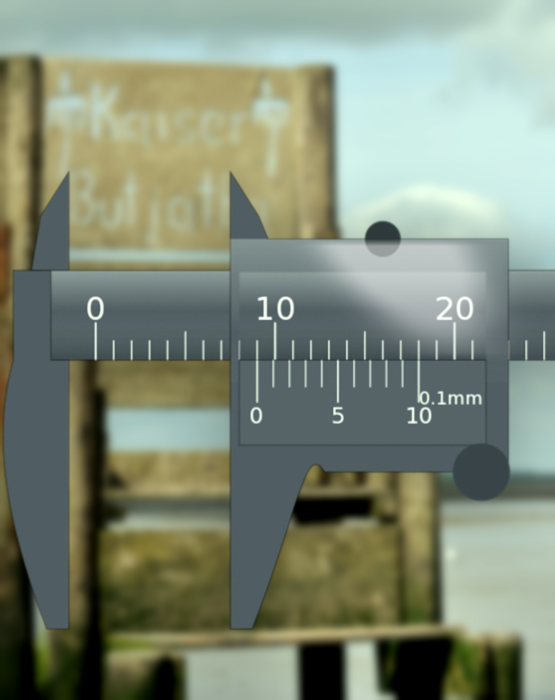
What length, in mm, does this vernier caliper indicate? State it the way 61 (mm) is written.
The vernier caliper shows 9.0 (mm)
